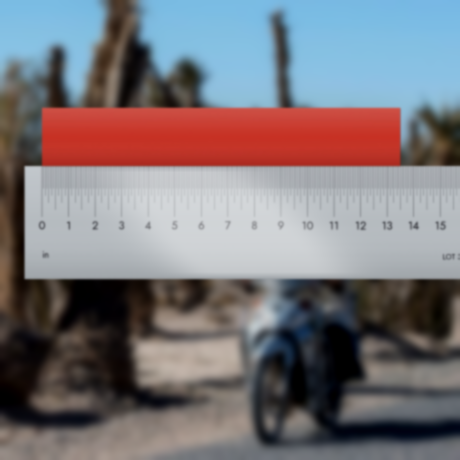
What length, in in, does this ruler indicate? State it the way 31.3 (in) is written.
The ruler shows 13.5 (in)
